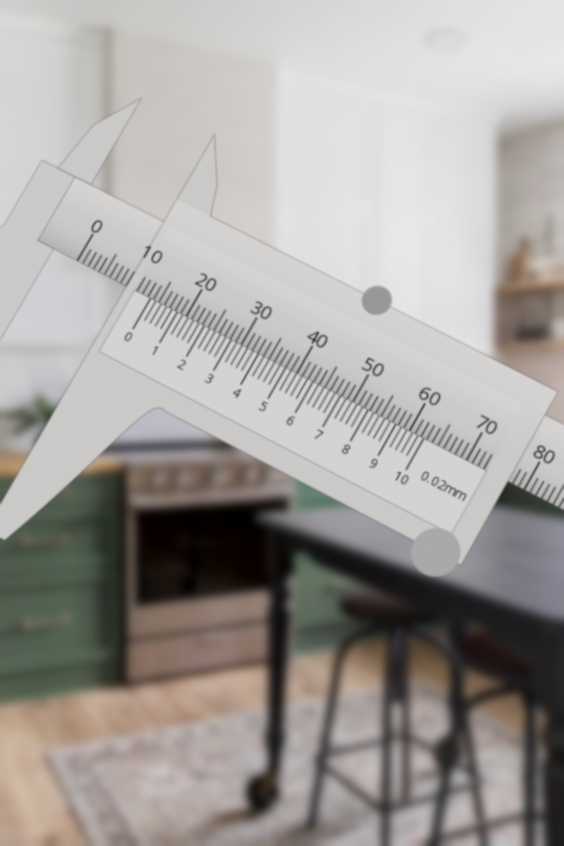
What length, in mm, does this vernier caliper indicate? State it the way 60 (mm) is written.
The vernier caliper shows 13.5 (mm)
